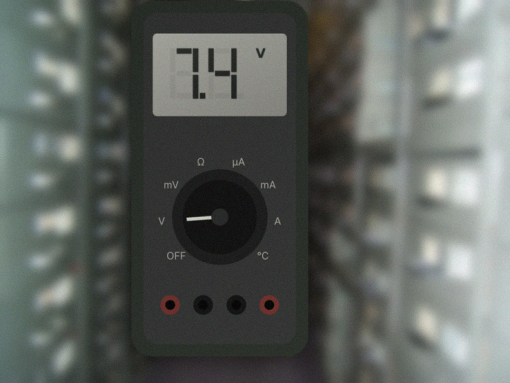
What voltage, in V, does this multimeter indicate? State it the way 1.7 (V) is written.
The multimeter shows 7.4 (V)
